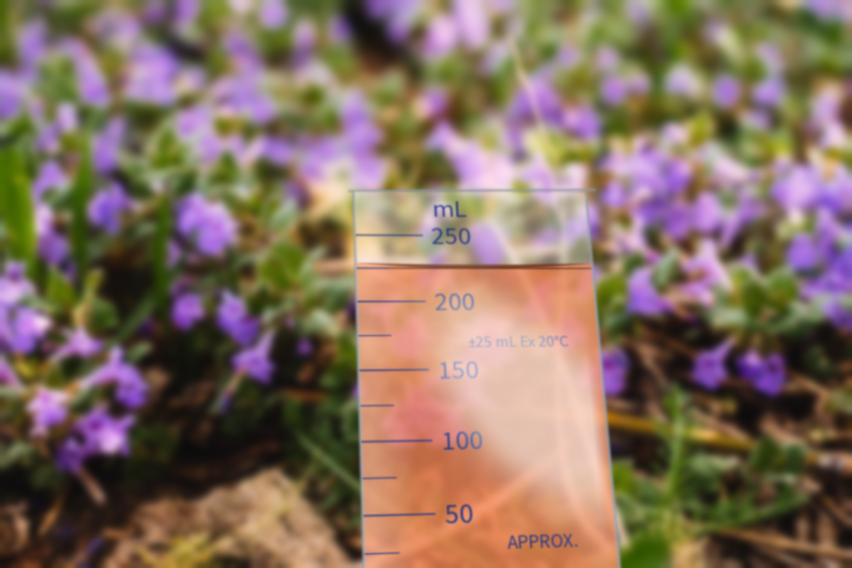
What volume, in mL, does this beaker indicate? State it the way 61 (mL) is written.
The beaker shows 225 (mL)
